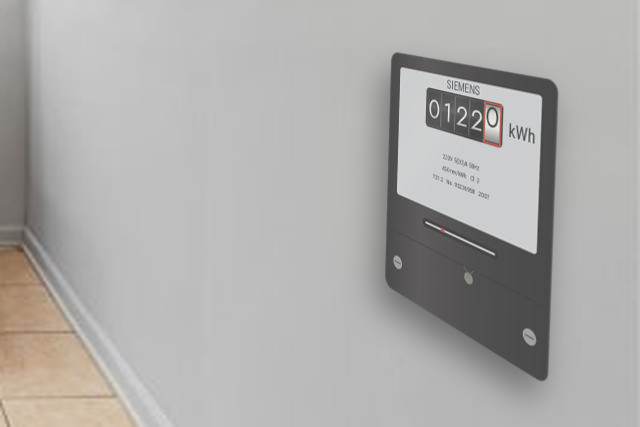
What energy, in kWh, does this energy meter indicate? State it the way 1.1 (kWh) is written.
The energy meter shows 122.0 (kWh)
